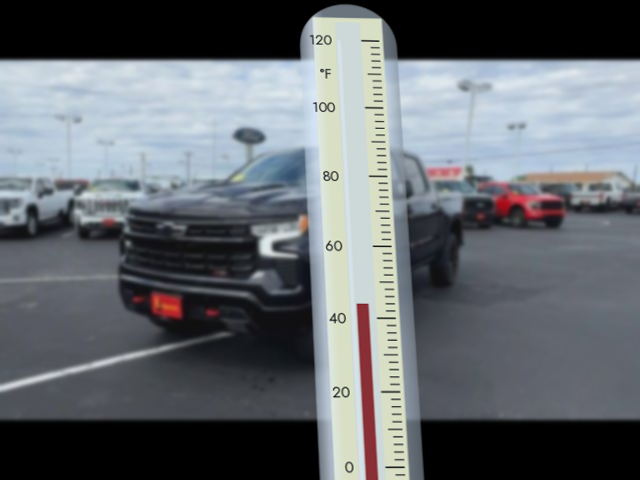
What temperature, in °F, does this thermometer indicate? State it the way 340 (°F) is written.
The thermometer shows 44 (°F)
